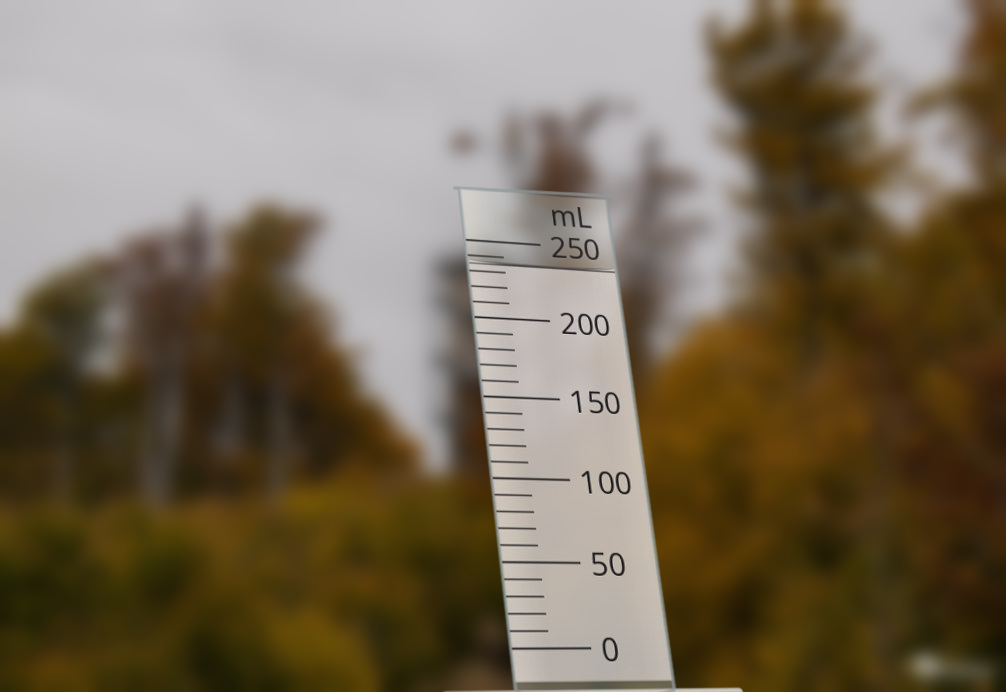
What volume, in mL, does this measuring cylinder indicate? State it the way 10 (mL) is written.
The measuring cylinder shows 235 (mL)
